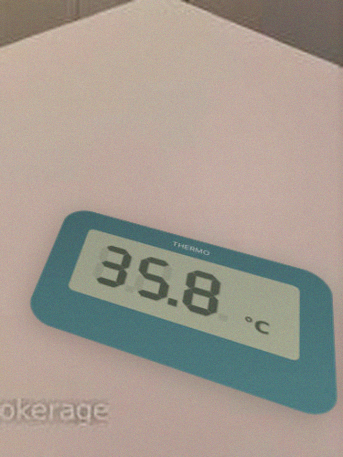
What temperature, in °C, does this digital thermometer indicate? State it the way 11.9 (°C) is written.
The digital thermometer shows 35.8 (°C)
